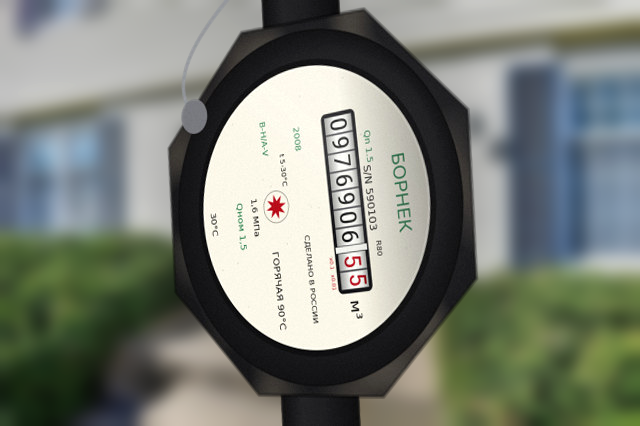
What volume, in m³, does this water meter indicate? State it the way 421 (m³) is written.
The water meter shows 976906.55 (m³)
